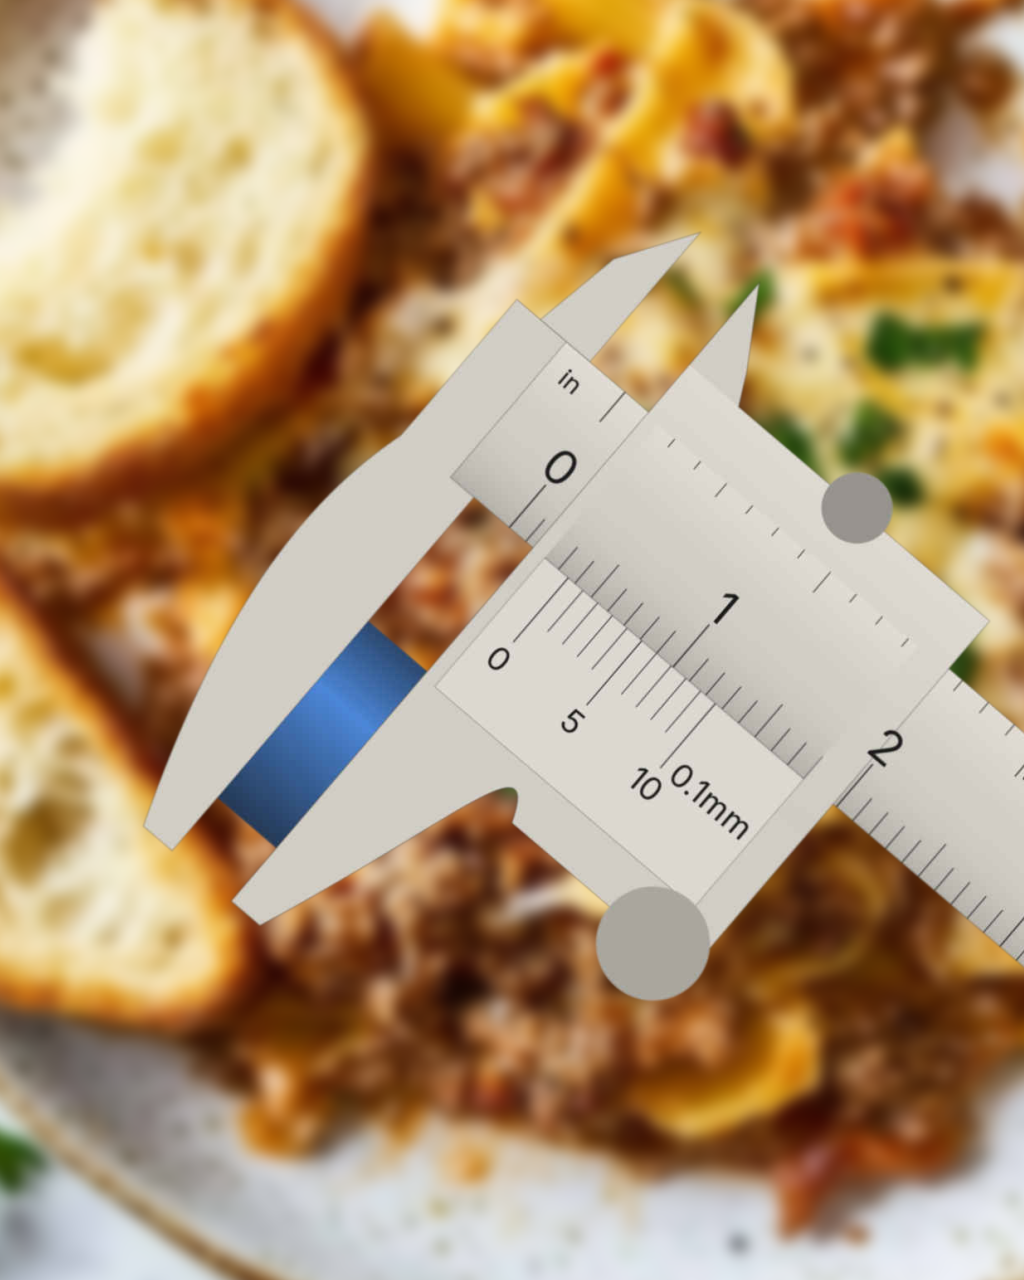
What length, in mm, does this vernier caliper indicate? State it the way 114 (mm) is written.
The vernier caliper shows 3.6 (mm)
